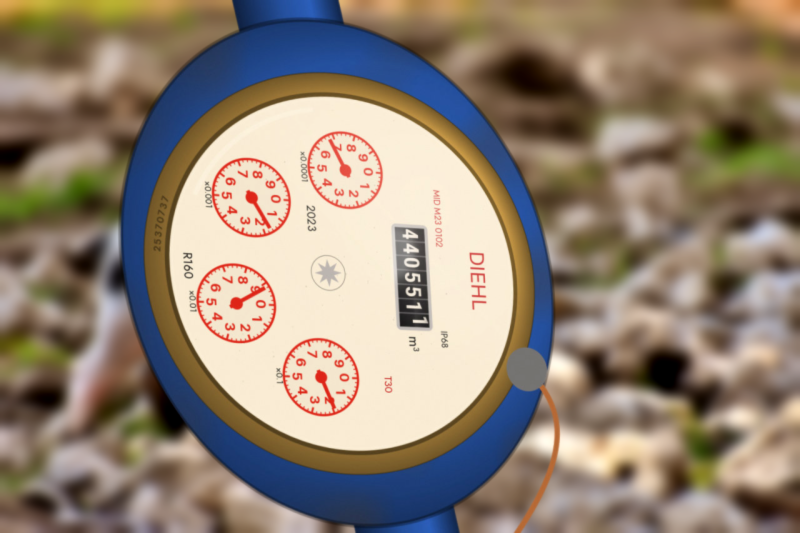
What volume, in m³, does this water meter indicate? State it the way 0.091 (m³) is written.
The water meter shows 4405511.1916 (m³)
